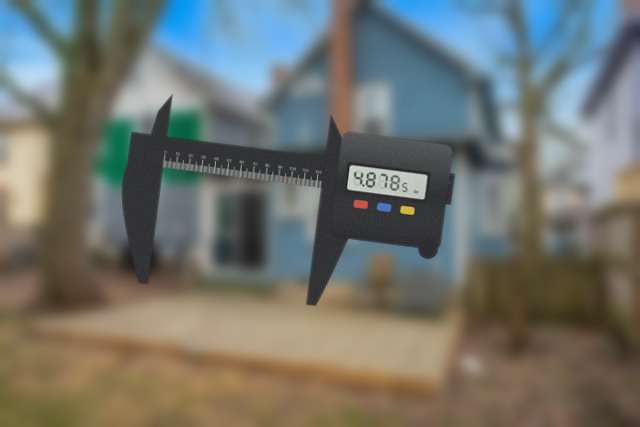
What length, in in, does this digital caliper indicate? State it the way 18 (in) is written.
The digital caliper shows 4.8785 (in)
